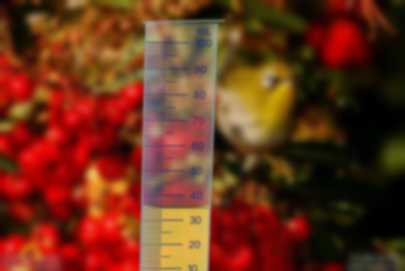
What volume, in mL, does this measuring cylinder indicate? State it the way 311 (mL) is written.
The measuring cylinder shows 35 (mL)
